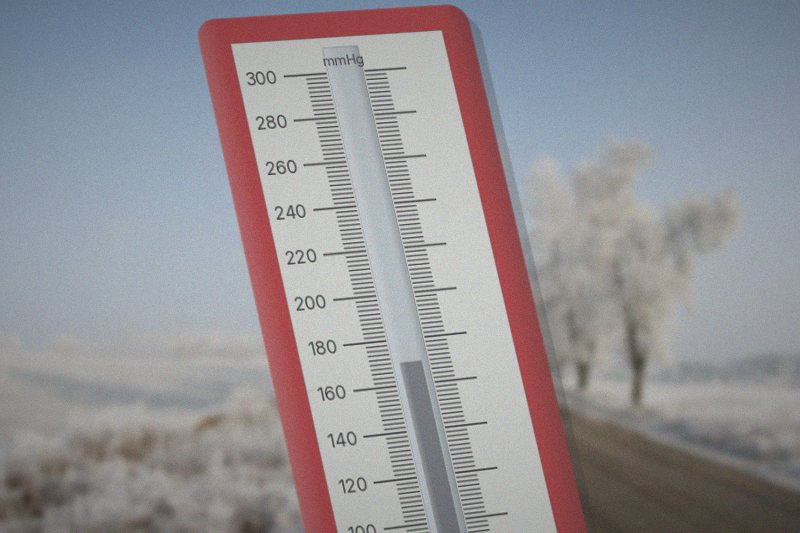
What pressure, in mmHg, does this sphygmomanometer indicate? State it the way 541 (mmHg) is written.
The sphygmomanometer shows 170 (mmHg)
